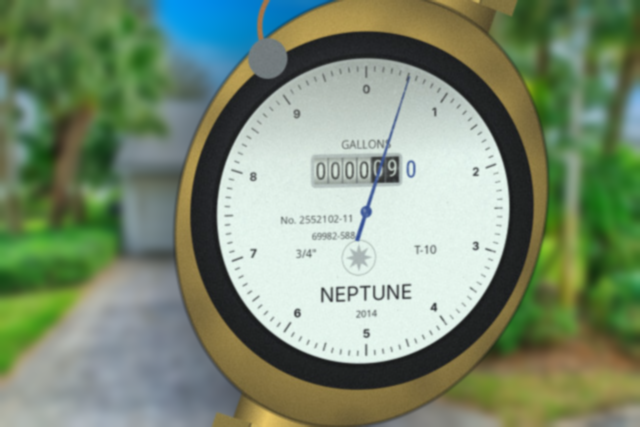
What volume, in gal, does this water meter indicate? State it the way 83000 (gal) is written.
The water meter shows 90.5 (gal)
